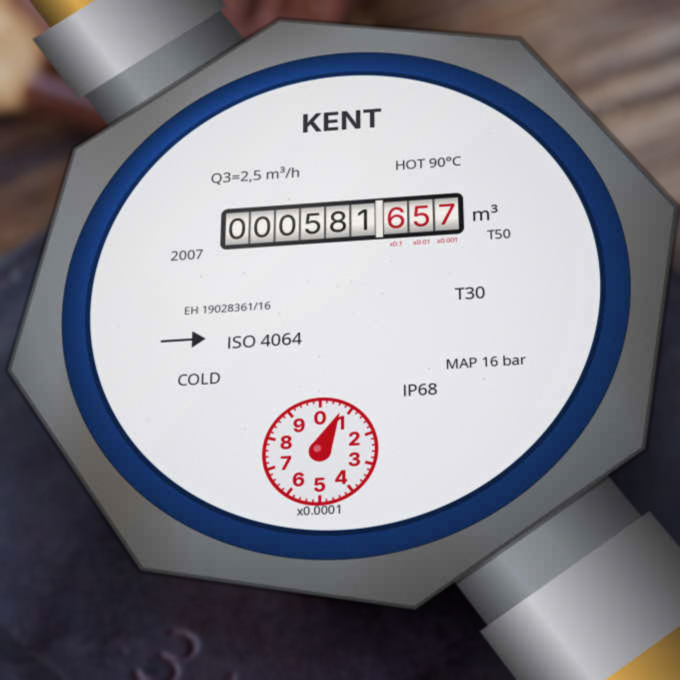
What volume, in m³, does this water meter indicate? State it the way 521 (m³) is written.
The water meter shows 581.6570 (m³)
